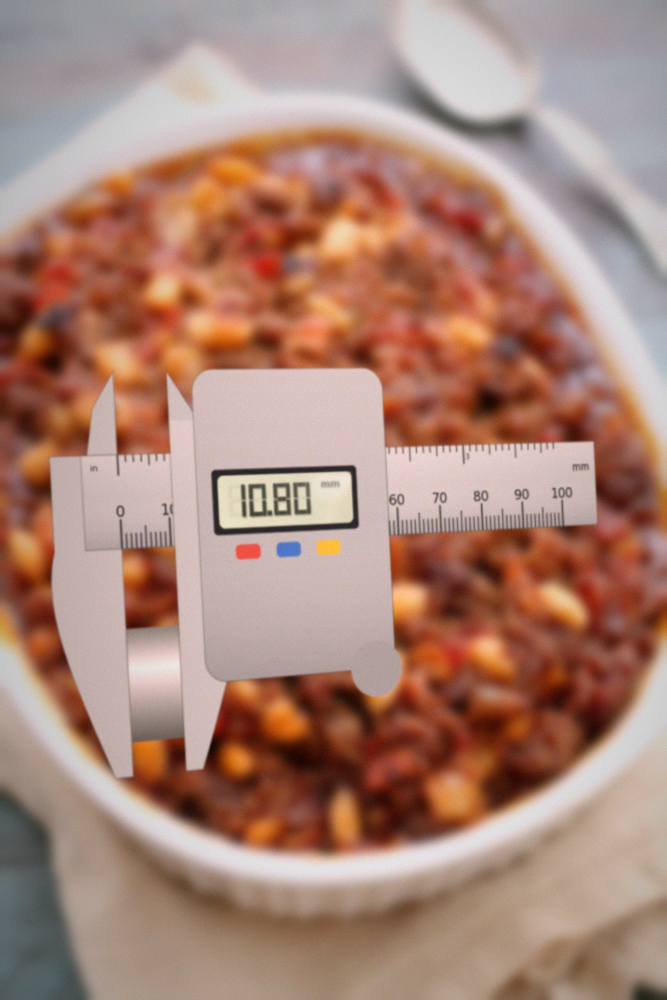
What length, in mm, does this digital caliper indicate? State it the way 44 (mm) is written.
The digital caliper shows 10.80 (mm)
